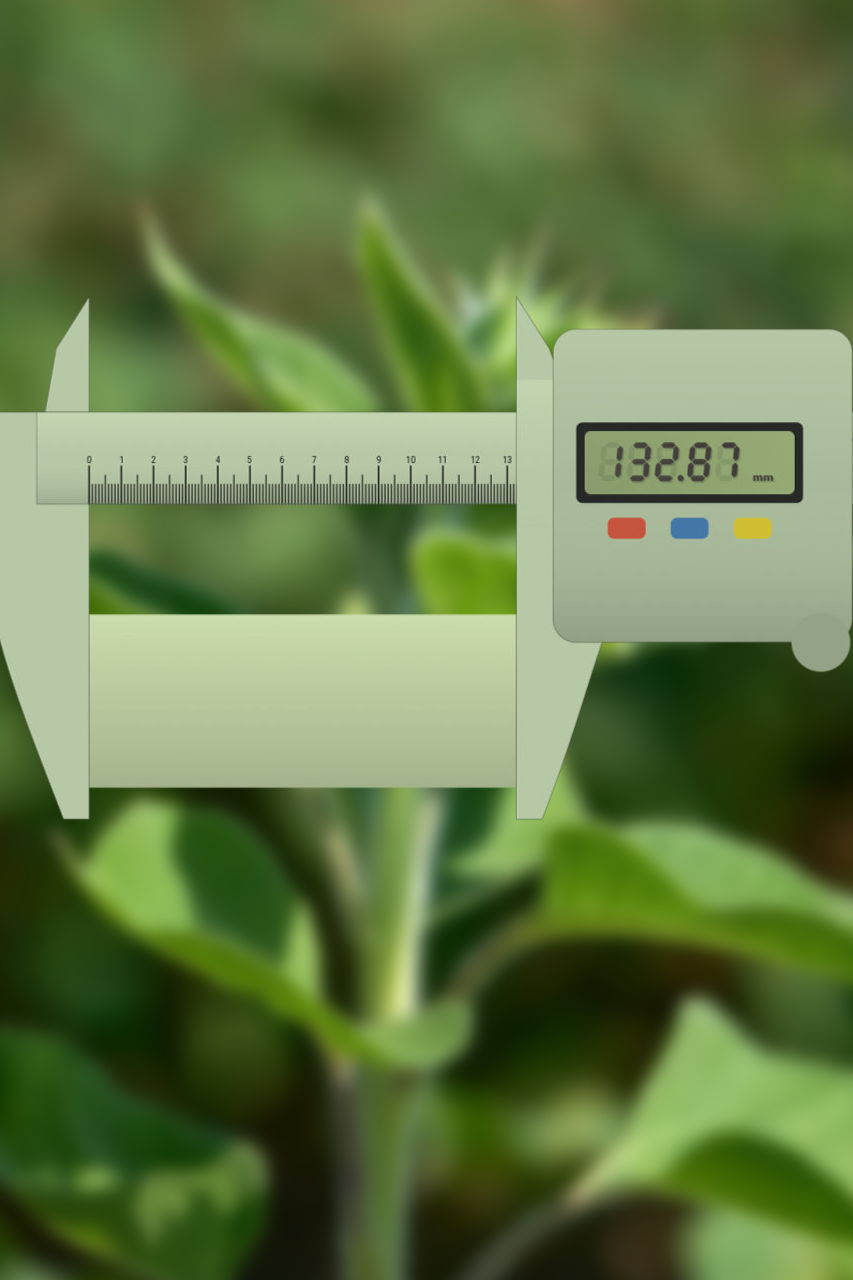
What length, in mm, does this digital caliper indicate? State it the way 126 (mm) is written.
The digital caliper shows 132.87 (mm)
